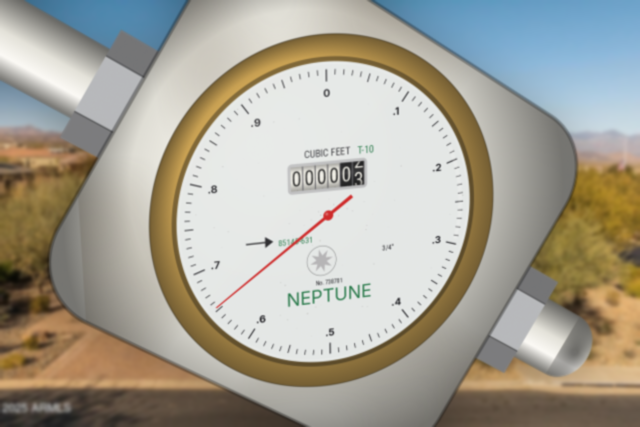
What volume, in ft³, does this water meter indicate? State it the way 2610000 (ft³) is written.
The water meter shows 2.65 (ft³)
